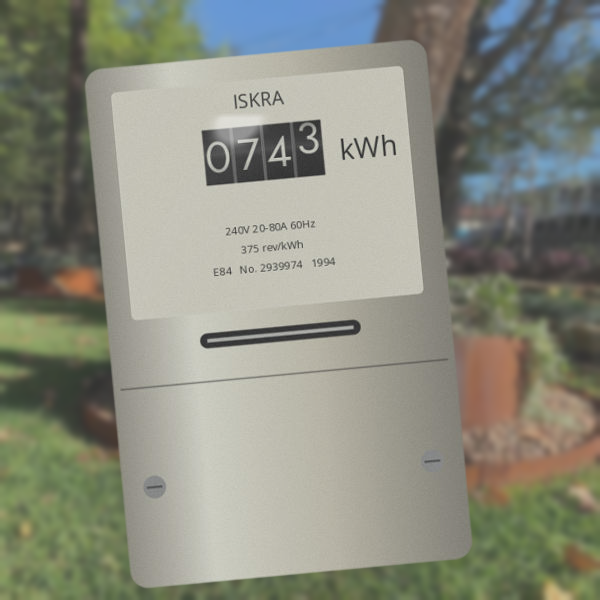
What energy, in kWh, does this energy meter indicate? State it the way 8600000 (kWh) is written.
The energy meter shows 743 (kWh)
